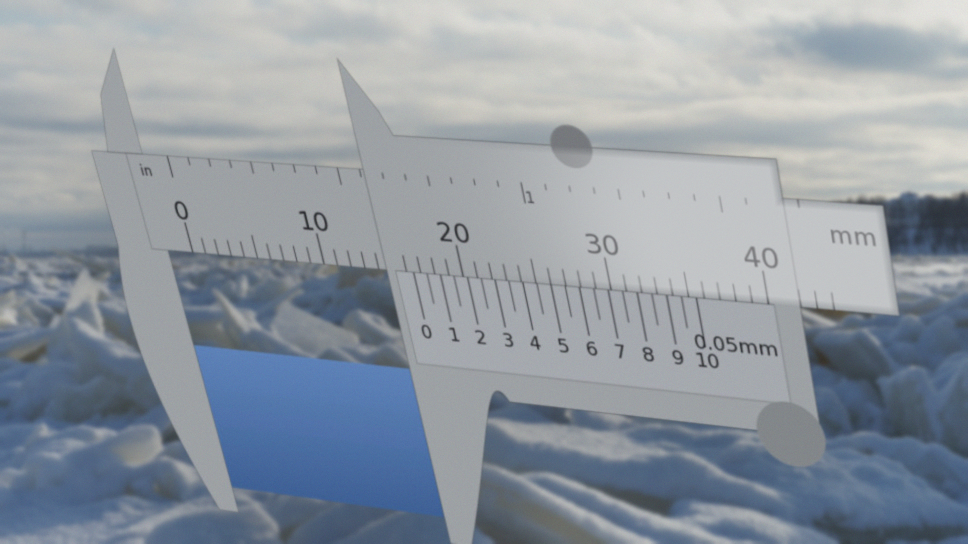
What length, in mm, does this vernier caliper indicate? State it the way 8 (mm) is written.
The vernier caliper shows 16.5 (mm)
